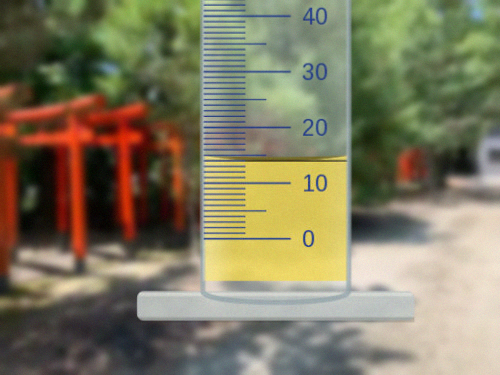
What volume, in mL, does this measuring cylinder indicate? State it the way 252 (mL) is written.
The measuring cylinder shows 14 (mL)
